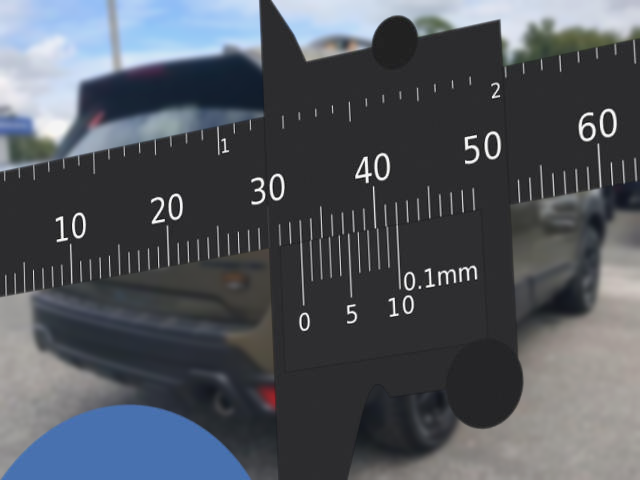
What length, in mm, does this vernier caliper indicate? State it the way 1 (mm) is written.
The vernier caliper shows 33.0 (mm)
